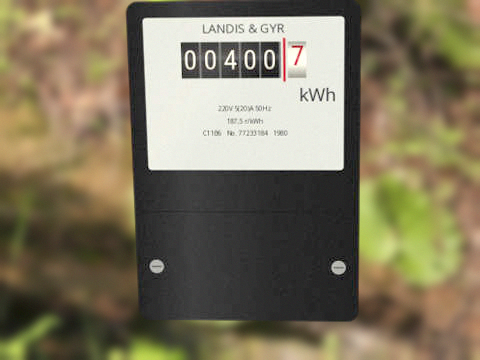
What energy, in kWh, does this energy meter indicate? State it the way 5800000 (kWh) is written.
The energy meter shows 400.7 (kWh)
